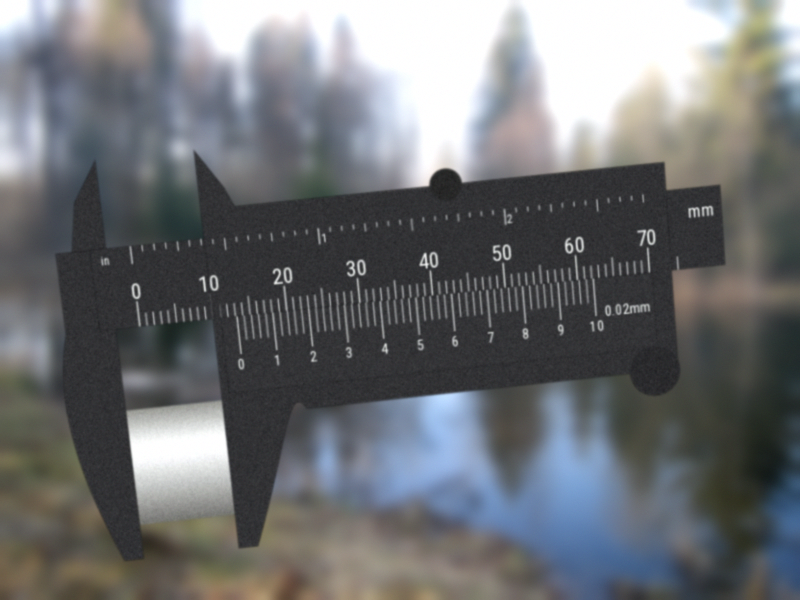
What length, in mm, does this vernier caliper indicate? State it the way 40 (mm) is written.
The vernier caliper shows 13.2 (mm)
